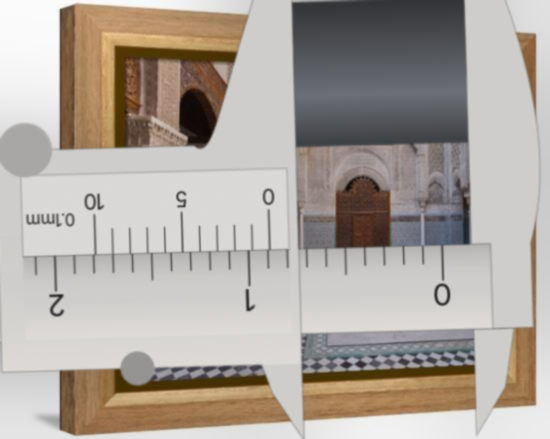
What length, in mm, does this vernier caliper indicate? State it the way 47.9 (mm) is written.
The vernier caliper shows 8.9 (mm)
